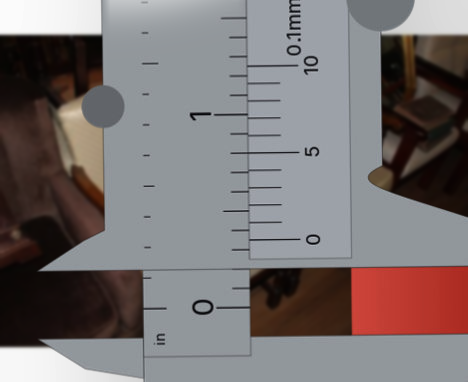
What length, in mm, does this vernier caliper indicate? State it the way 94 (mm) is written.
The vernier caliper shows 3.5 (mm)
